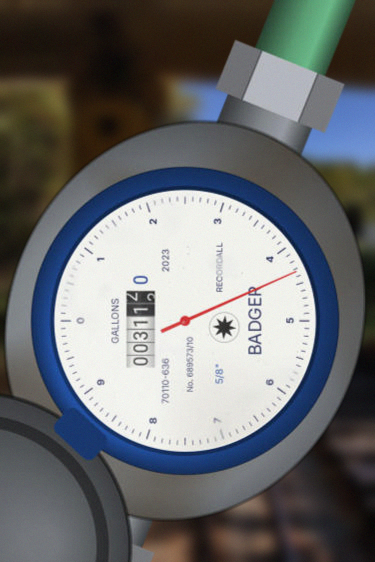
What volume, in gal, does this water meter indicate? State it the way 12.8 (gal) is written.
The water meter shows 31124.3 (gal)
